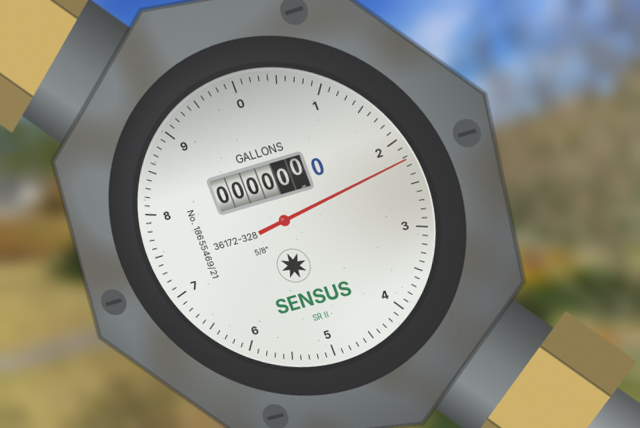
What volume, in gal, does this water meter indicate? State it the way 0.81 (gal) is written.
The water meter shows 2.2 (gal)
